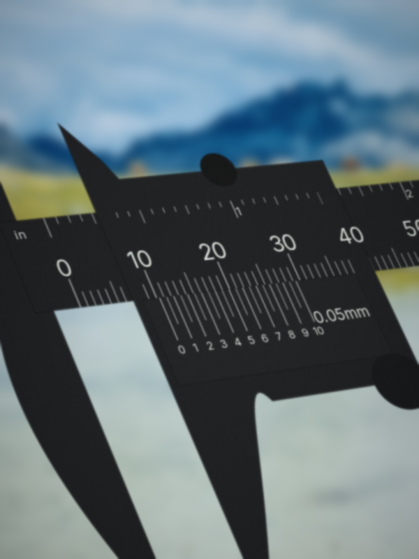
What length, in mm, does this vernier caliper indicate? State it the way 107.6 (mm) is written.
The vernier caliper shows 10.4 (mm)
